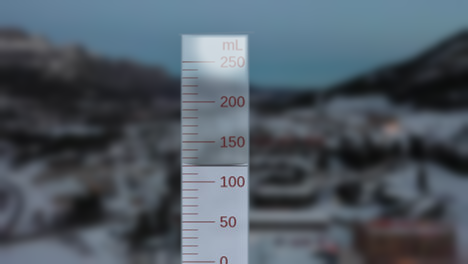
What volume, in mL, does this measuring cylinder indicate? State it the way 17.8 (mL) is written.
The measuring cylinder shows 120 (mL)
